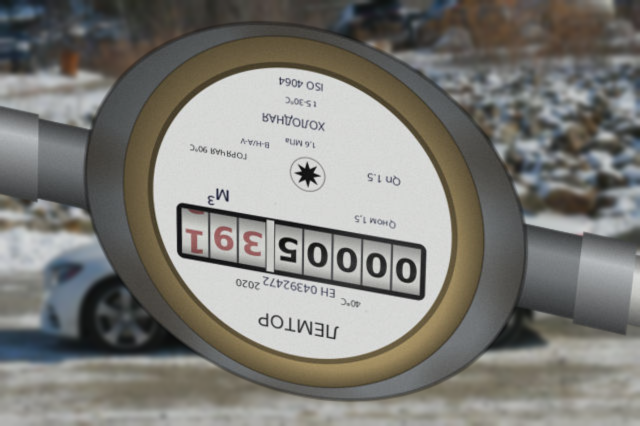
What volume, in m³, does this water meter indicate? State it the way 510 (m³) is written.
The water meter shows 5.391 (m³)
